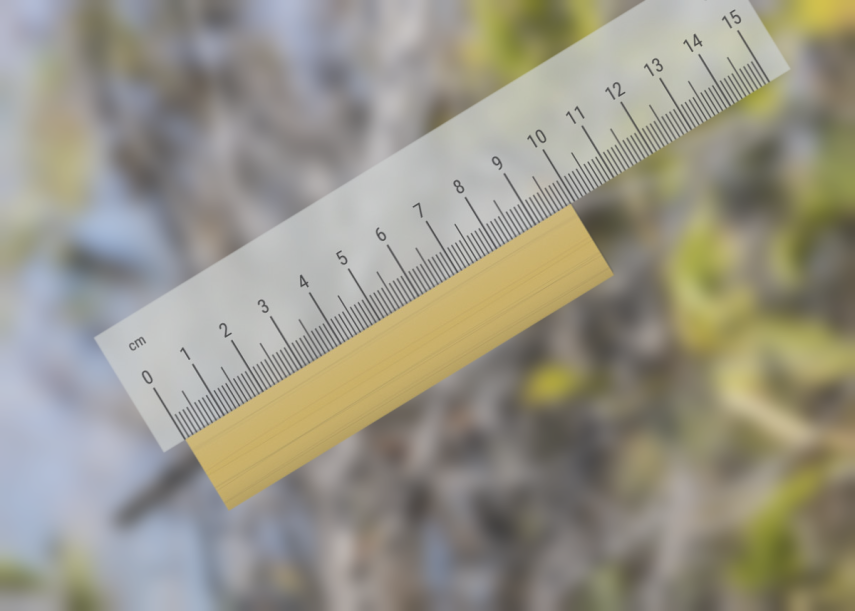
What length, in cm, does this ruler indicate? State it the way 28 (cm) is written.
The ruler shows 9.9 (cm)
